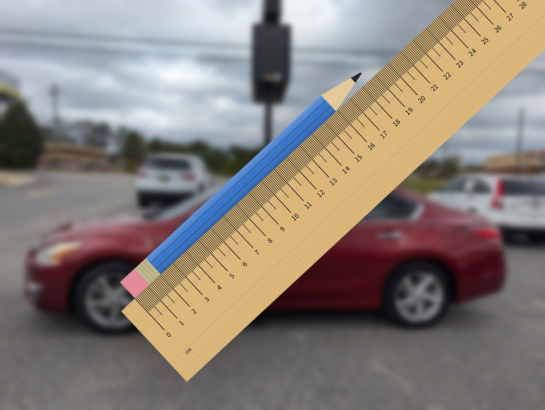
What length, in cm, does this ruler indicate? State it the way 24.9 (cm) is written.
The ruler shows 18.5 (cm)
